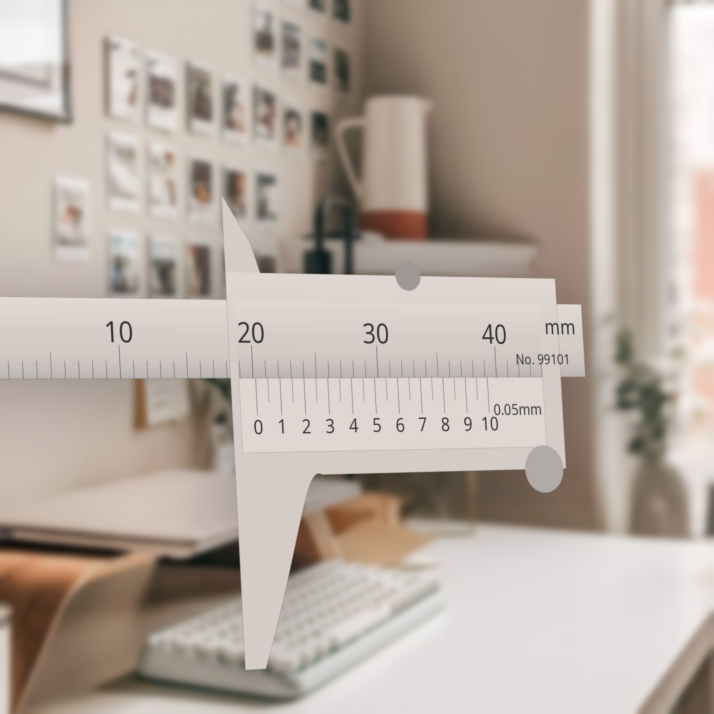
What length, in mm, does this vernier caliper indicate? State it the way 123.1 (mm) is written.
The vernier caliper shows 20.2 (mm)
